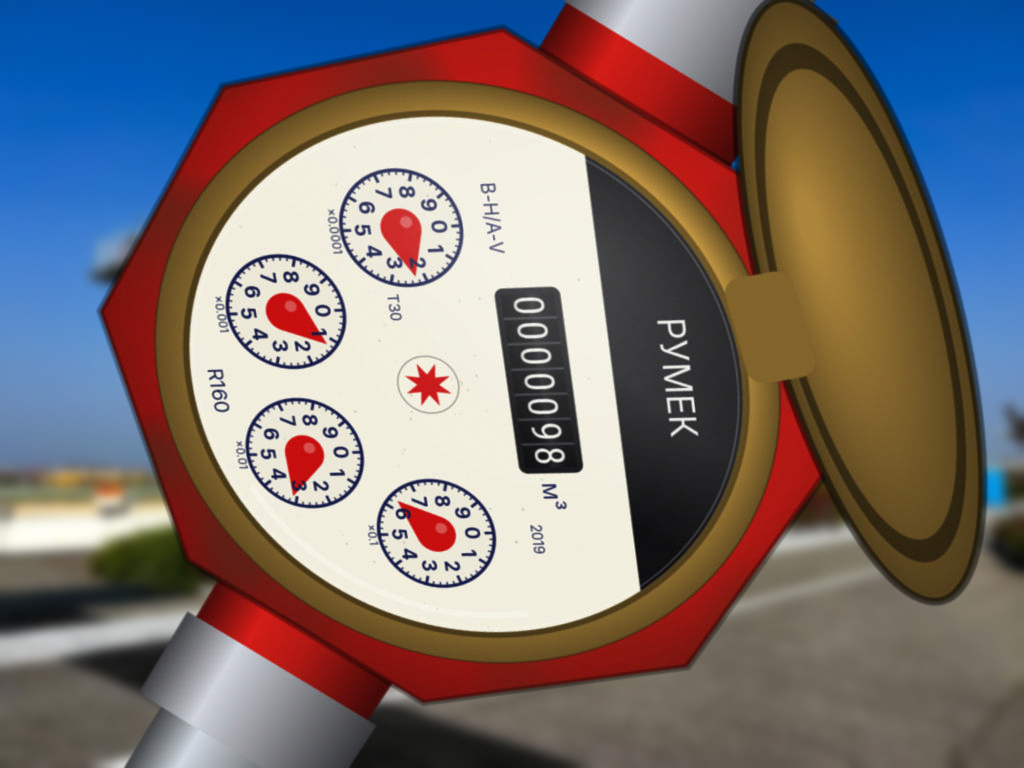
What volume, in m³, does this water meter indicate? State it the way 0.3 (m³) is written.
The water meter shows 98.6312 (m³)
